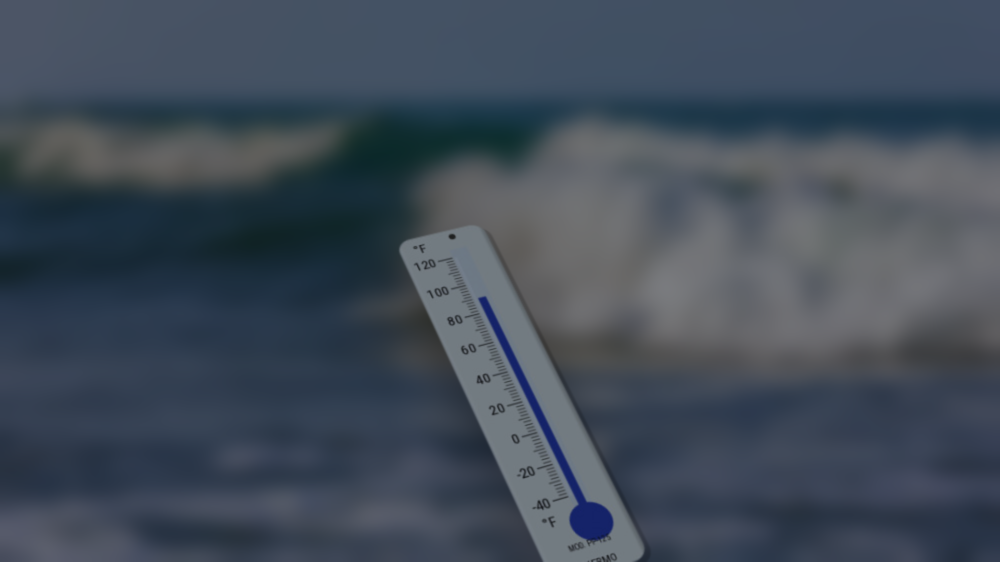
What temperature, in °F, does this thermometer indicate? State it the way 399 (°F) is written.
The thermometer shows 90 (°F)
